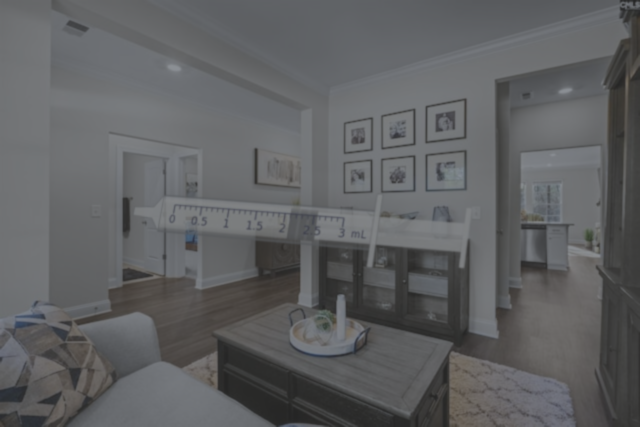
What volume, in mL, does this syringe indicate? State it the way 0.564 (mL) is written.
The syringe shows 2.1 (mL)
